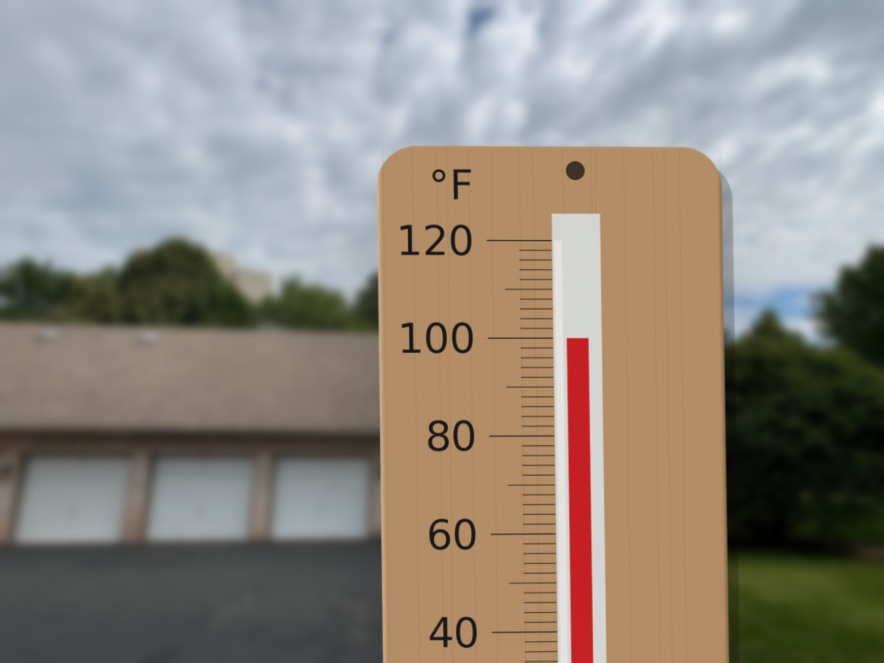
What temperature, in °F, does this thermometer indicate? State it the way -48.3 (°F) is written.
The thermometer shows 100 (°F)
